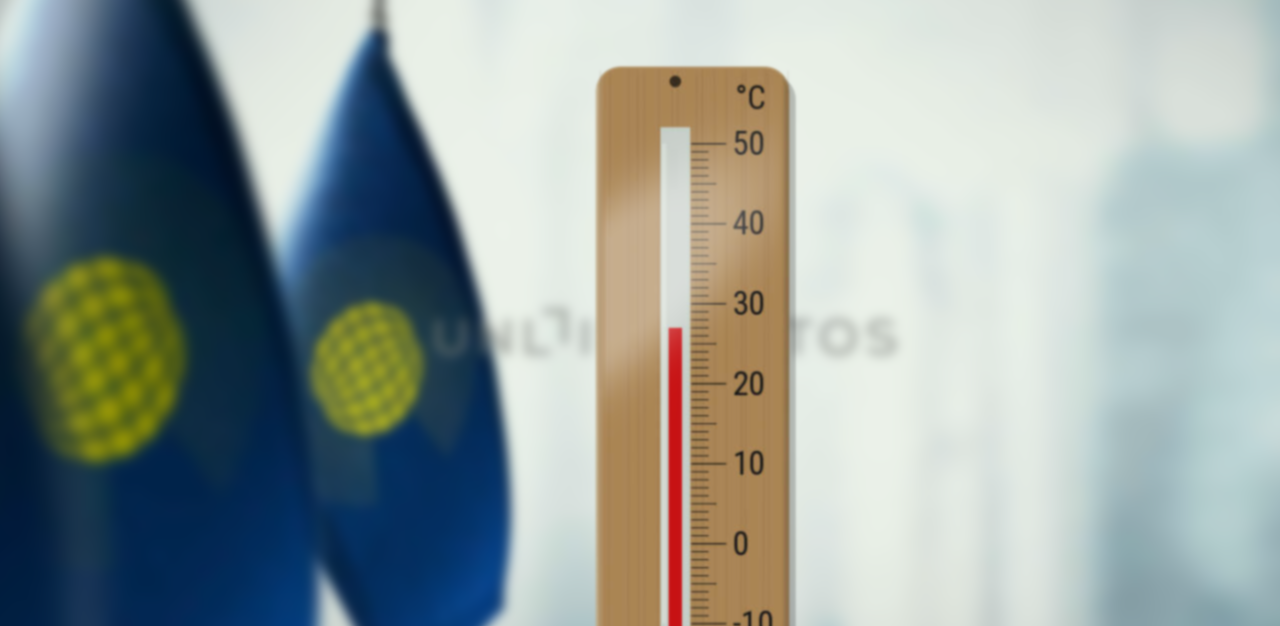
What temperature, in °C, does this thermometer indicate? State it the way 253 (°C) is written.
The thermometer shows 27 (°C)
